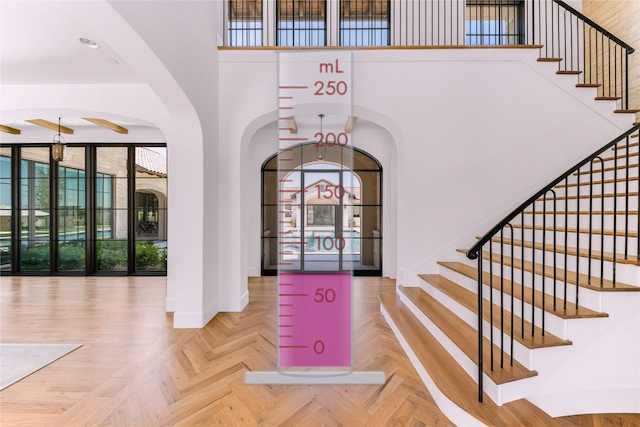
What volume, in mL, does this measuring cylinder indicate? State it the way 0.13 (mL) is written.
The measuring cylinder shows 70 (mL)
